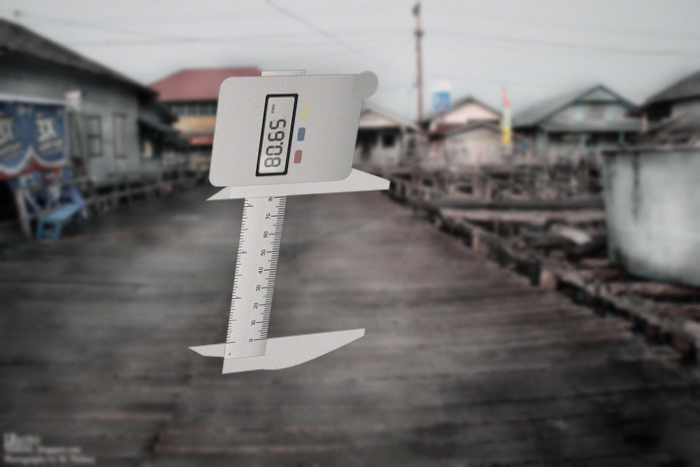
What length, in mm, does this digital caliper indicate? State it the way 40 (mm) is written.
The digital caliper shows 80.65 (mm)
